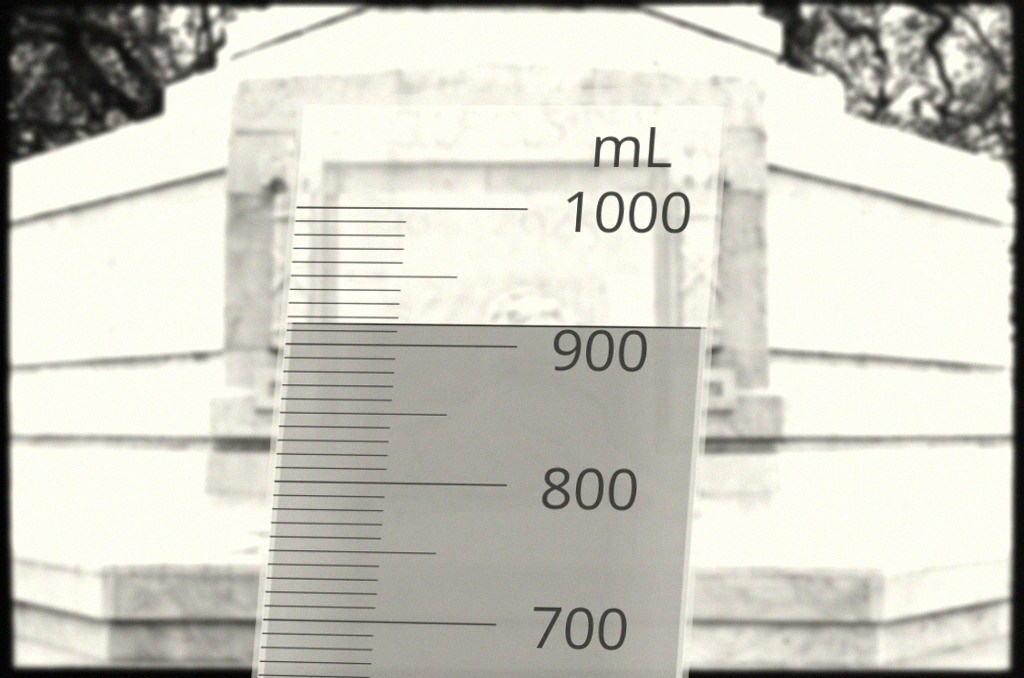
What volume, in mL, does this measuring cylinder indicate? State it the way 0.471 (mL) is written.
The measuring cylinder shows 915 (mL)
